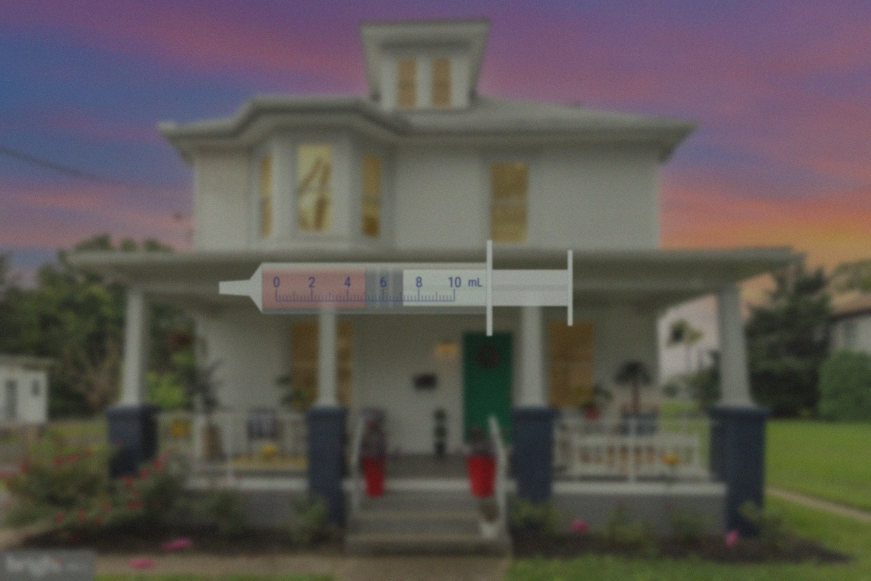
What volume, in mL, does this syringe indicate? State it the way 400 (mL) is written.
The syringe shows 5 (mL)
